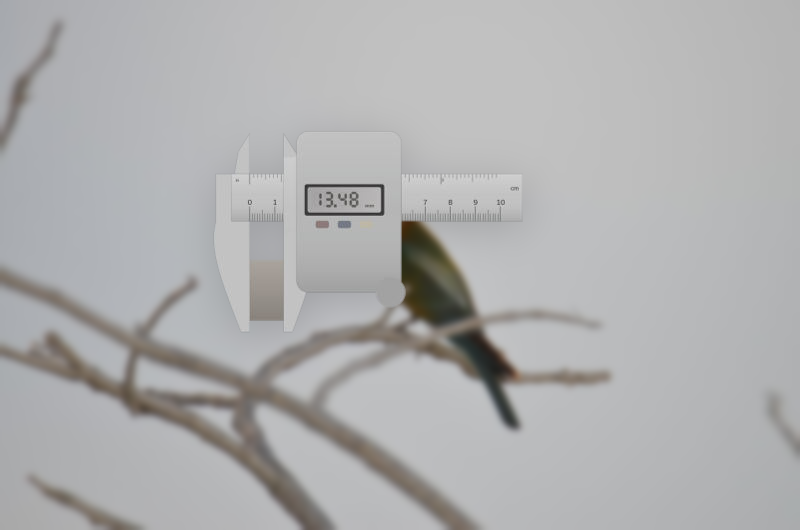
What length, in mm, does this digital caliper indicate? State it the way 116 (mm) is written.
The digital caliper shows 13.48 (mm)
